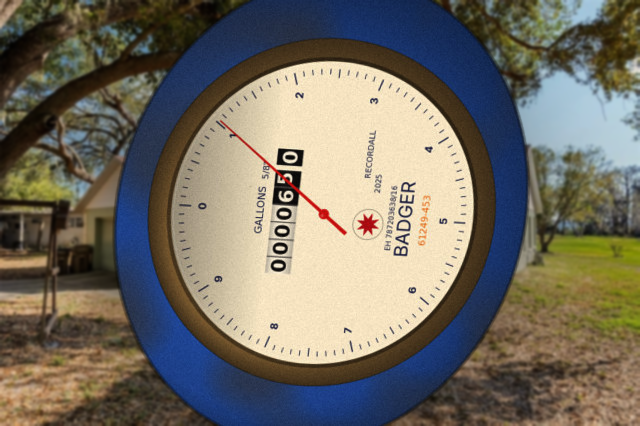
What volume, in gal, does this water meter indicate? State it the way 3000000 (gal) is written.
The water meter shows 651.0 (gal)
